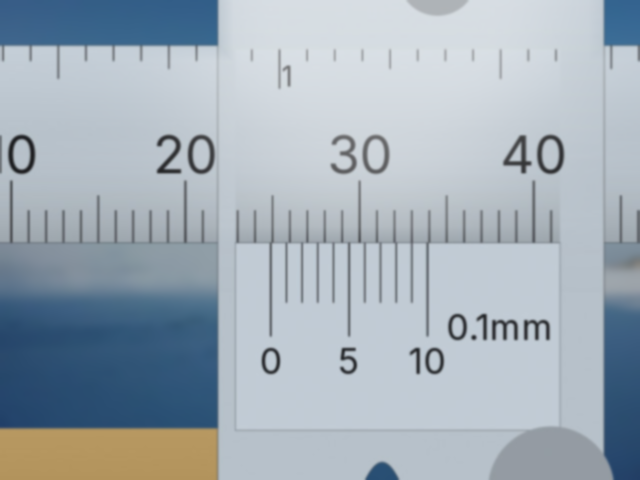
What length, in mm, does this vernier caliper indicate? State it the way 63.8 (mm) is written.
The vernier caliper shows 24.9 (mm)
